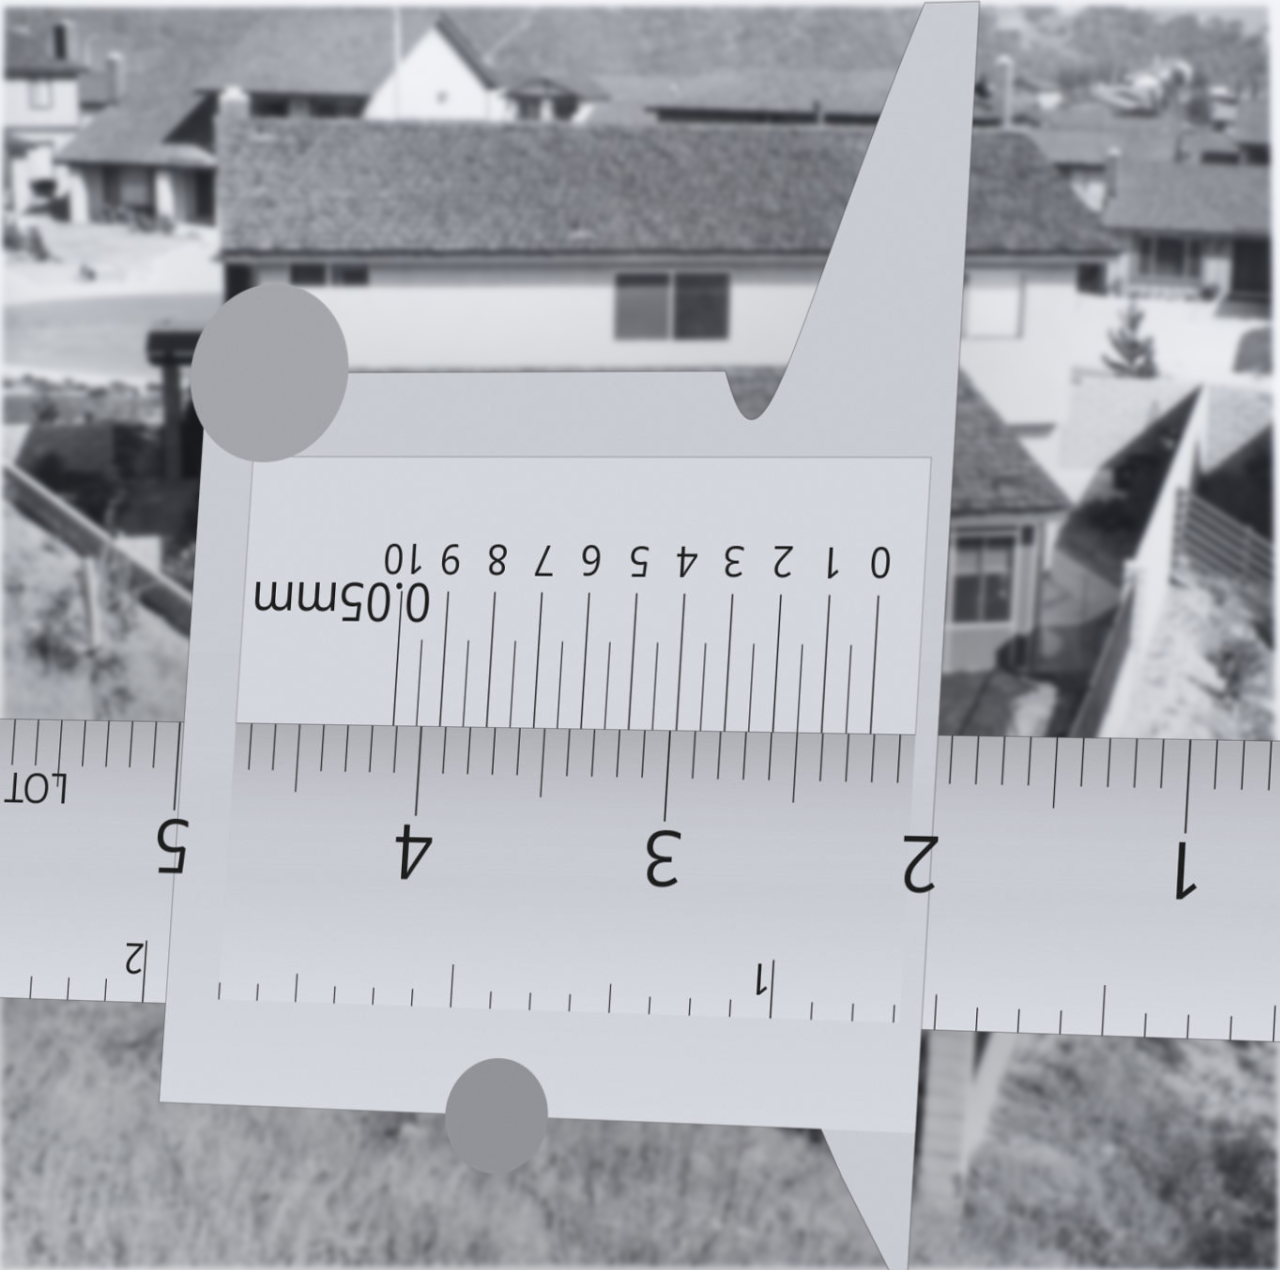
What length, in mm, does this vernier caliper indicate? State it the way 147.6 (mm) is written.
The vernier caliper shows 22.15 (mm)
